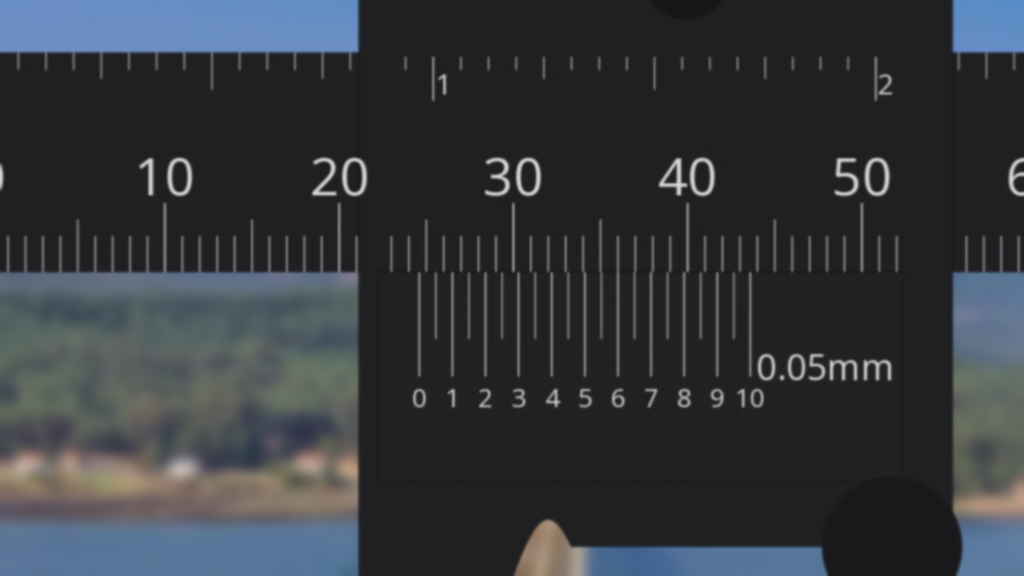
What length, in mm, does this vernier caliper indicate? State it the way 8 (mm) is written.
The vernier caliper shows 24.6 (mm)
